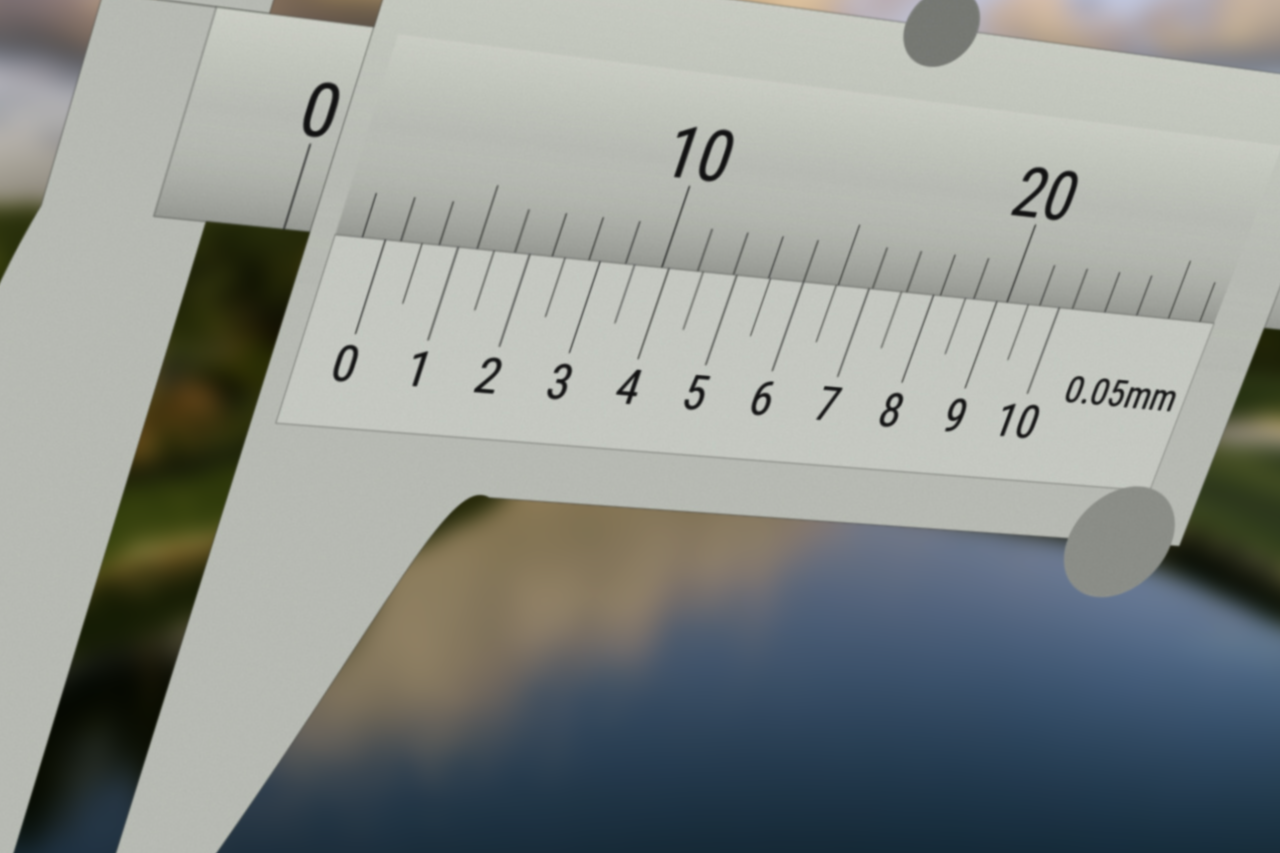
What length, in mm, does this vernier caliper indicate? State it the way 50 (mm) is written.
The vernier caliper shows 2.60 (mm)
